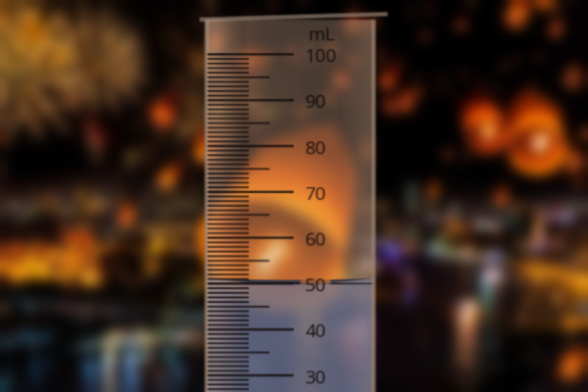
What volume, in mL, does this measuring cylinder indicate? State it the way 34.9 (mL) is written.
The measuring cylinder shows 50 (mL)
